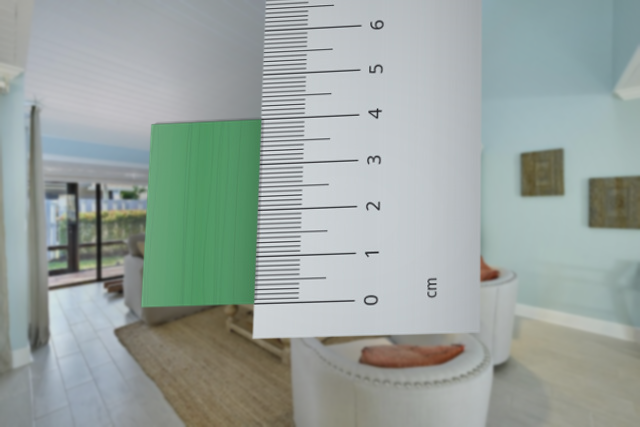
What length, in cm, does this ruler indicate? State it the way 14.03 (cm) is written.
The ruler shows 4 (cm)
